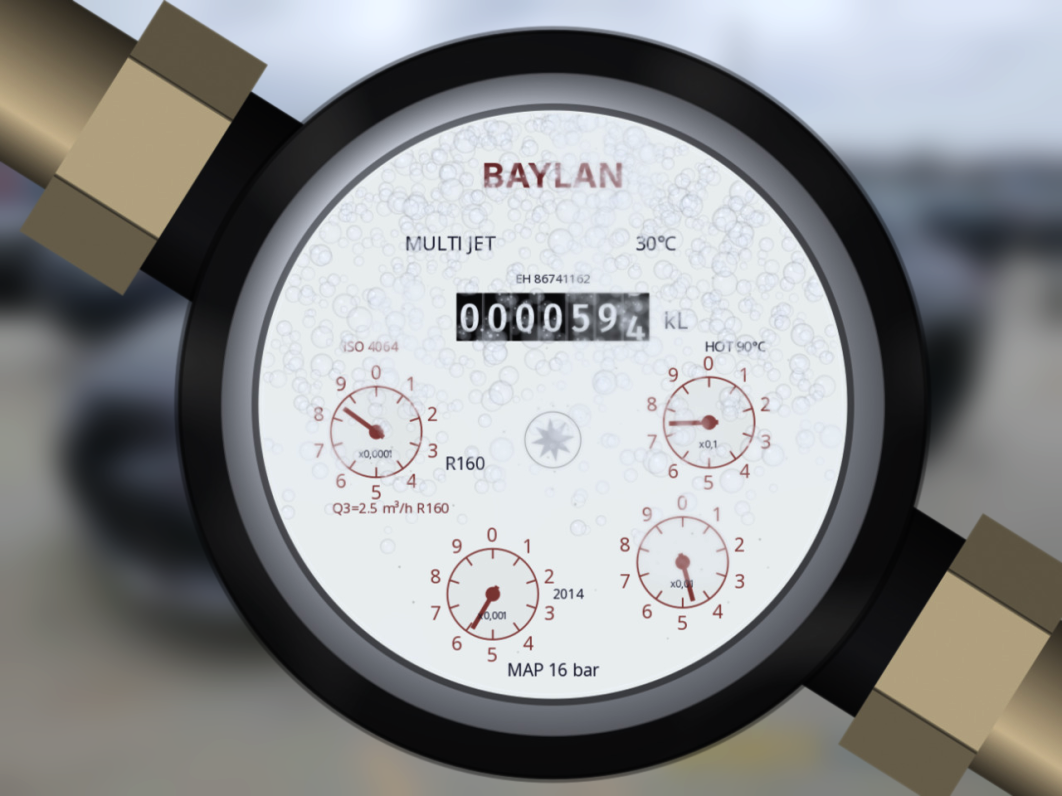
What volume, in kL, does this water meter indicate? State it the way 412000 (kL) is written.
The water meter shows 593.7458 (kL)
